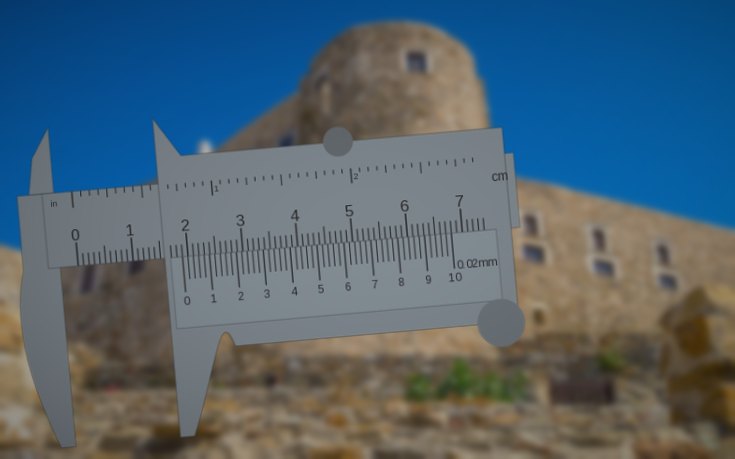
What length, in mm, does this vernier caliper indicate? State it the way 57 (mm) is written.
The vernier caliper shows 19.0 (mm)
